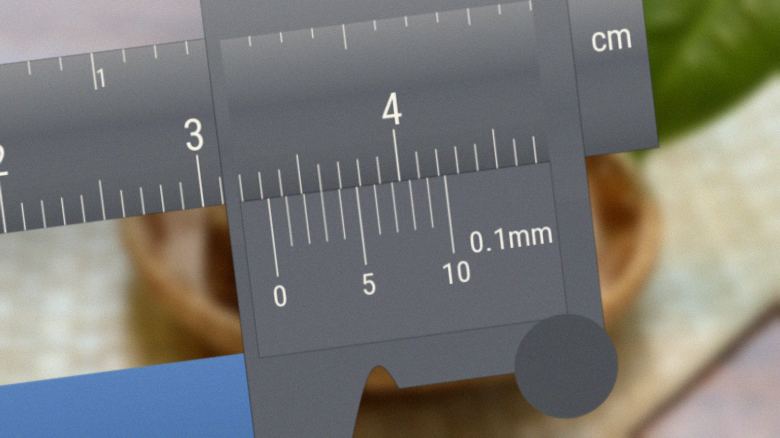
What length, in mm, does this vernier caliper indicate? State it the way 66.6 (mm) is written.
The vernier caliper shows 33.3 (mm)
